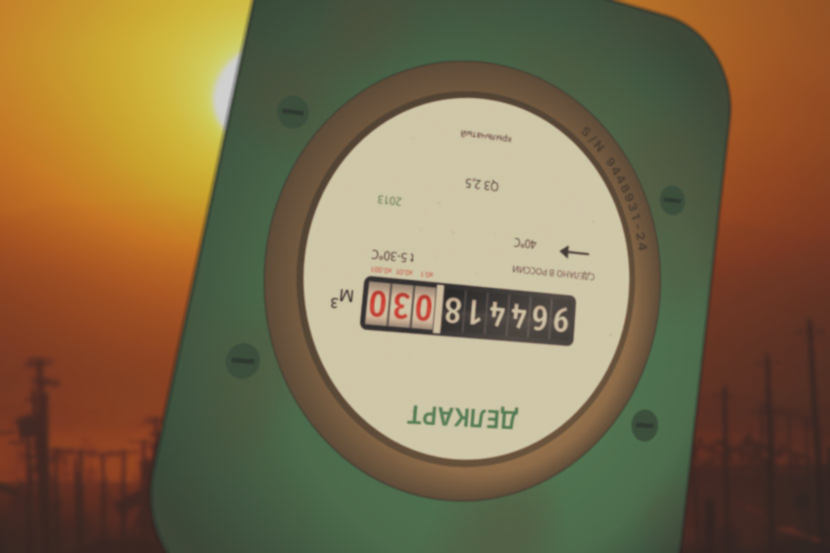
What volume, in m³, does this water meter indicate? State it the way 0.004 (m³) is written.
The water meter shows 964418.030 (m³)
